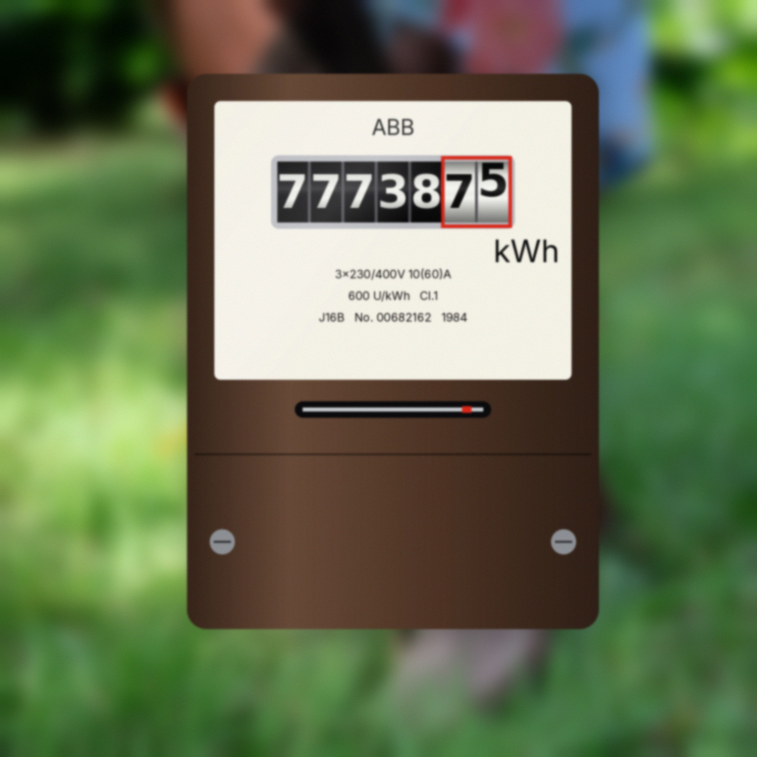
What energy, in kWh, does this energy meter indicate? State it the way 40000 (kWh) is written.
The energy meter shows 77738.75 (kWh)
